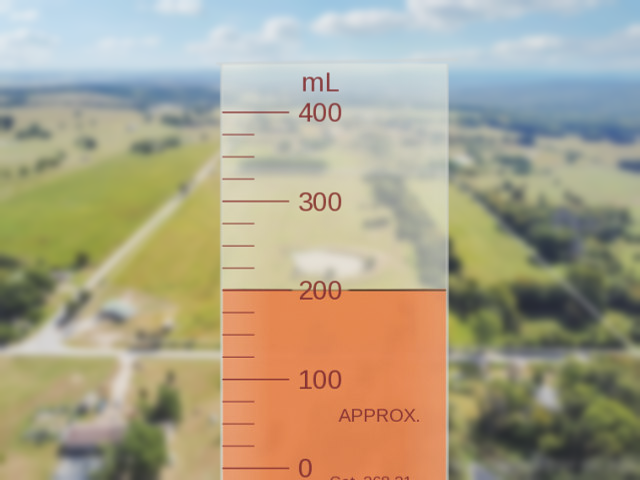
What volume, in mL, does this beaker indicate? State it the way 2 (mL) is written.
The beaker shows 200 (mL)
